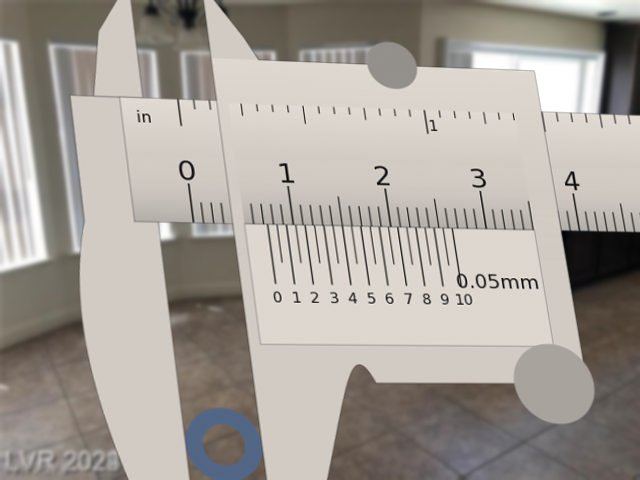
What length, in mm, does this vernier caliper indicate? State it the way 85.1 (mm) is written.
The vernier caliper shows 7.4 (mm)
